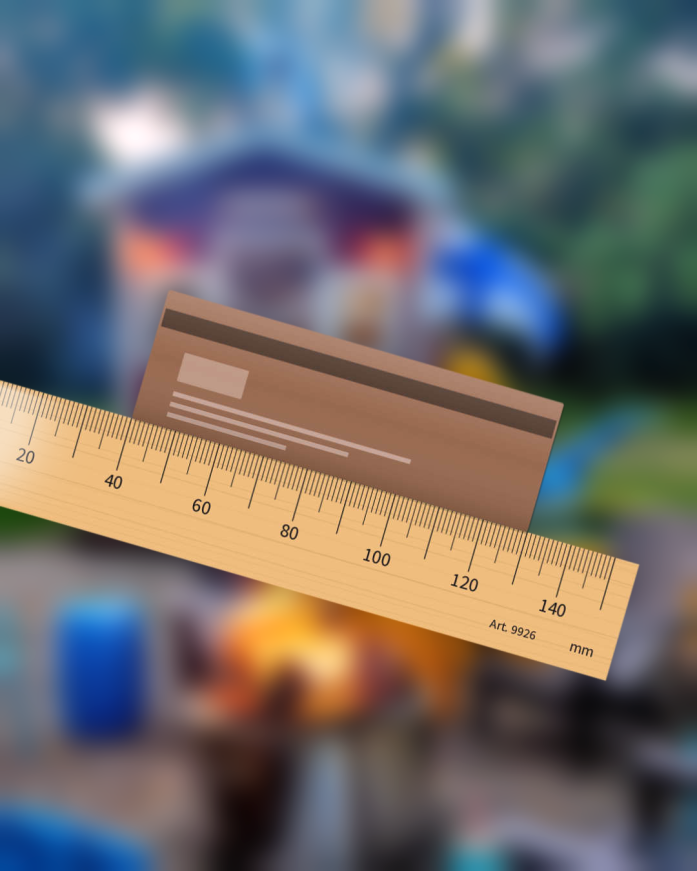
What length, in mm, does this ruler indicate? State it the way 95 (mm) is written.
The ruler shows 90 (mm)
